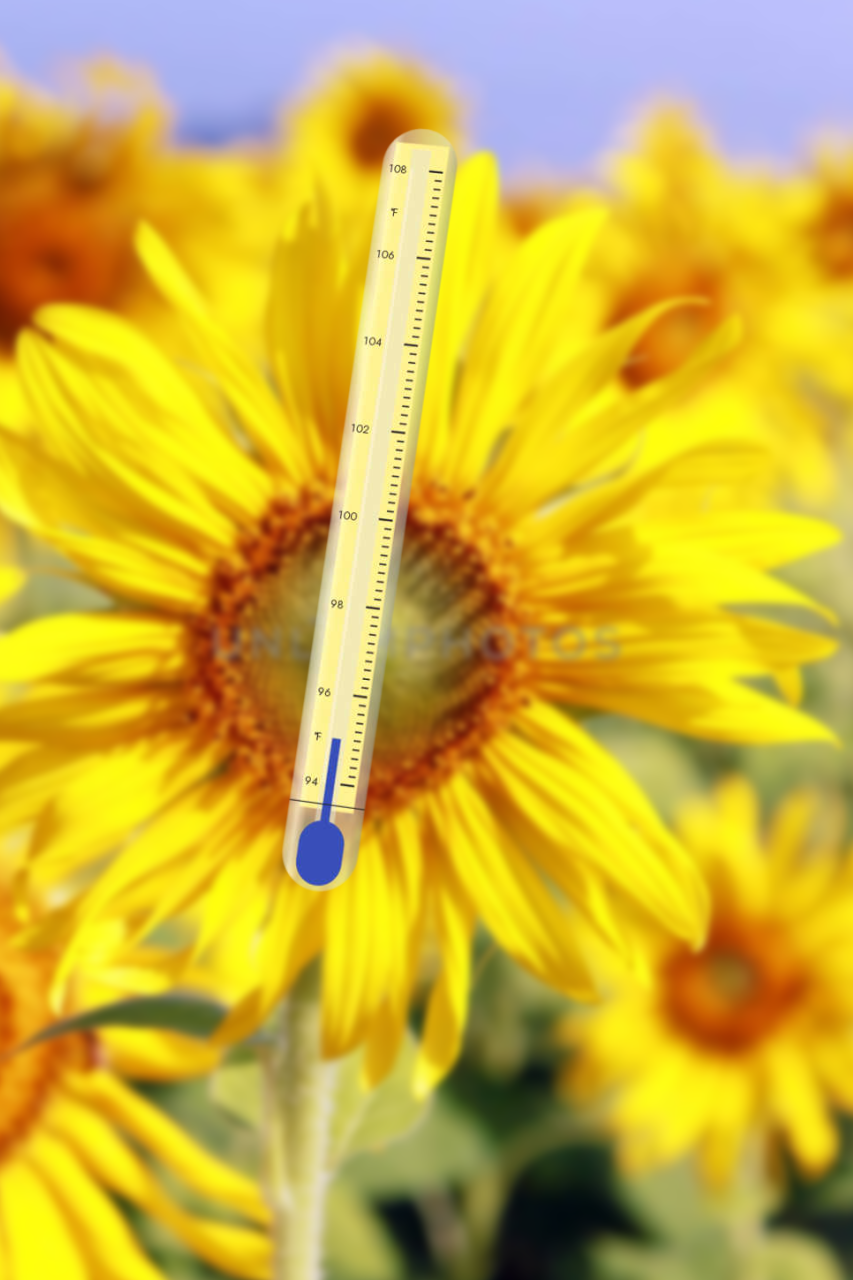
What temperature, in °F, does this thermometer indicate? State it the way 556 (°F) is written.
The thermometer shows 95 (°F)
